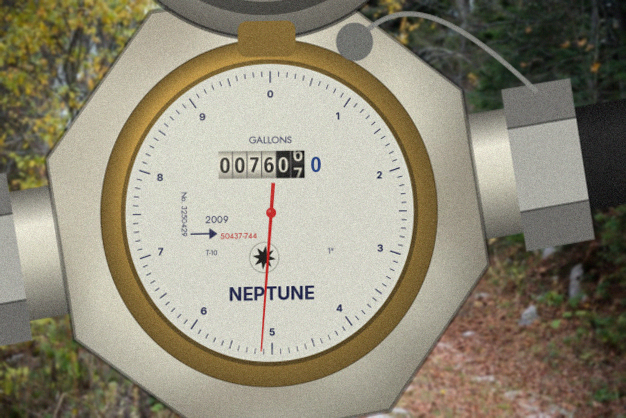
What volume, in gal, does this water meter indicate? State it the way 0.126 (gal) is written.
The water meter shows 76065.1 (gal)
